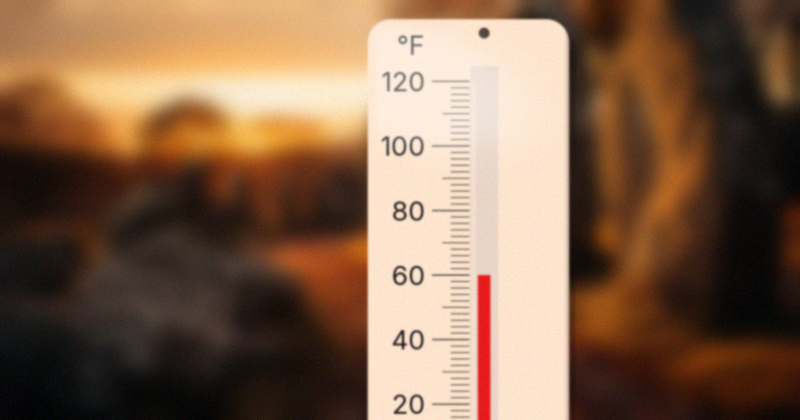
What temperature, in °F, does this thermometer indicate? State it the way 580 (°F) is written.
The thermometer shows 60 (°F)
